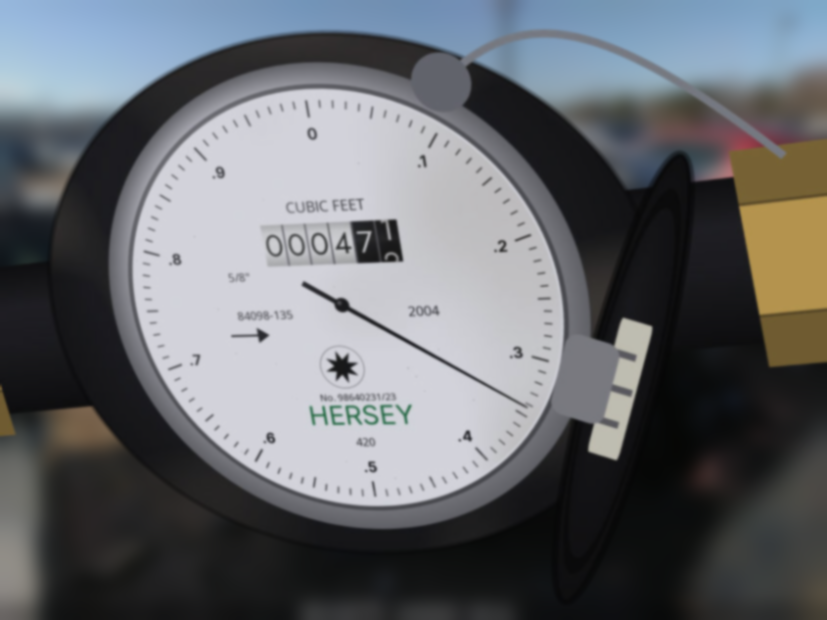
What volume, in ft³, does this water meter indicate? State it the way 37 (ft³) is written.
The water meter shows 471.34 (ft³)
